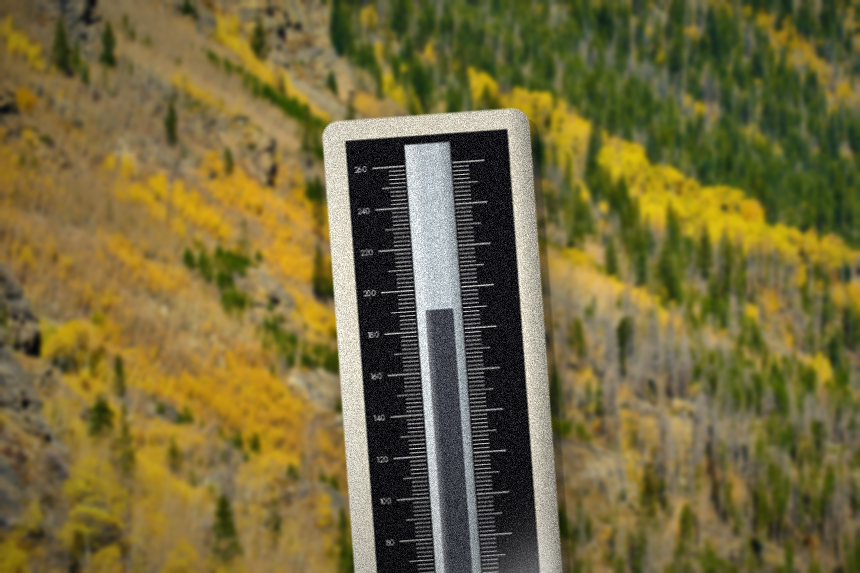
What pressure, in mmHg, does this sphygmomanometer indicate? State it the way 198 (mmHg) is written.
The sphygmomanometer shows 190 (mmHg)
